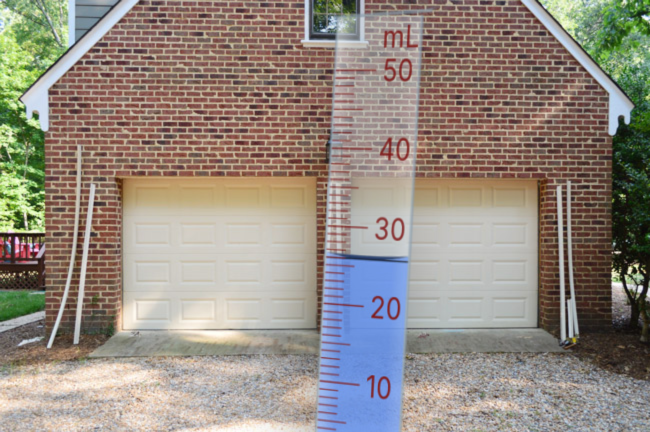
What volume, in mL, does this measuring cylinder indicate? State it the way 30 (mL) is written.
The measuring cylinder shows 26 (mL)
